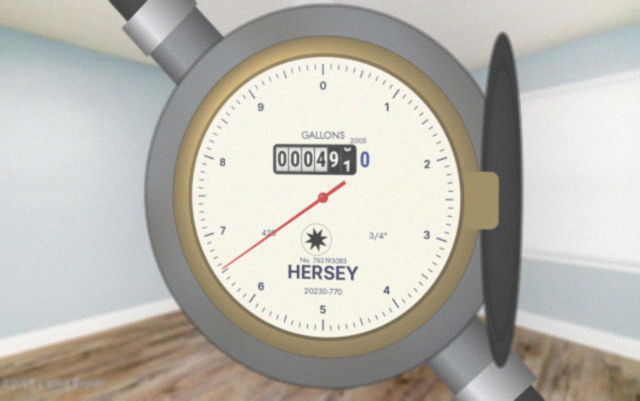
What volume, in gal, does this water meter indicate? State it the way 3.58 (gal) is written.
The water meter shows 4906.5 (gal)
